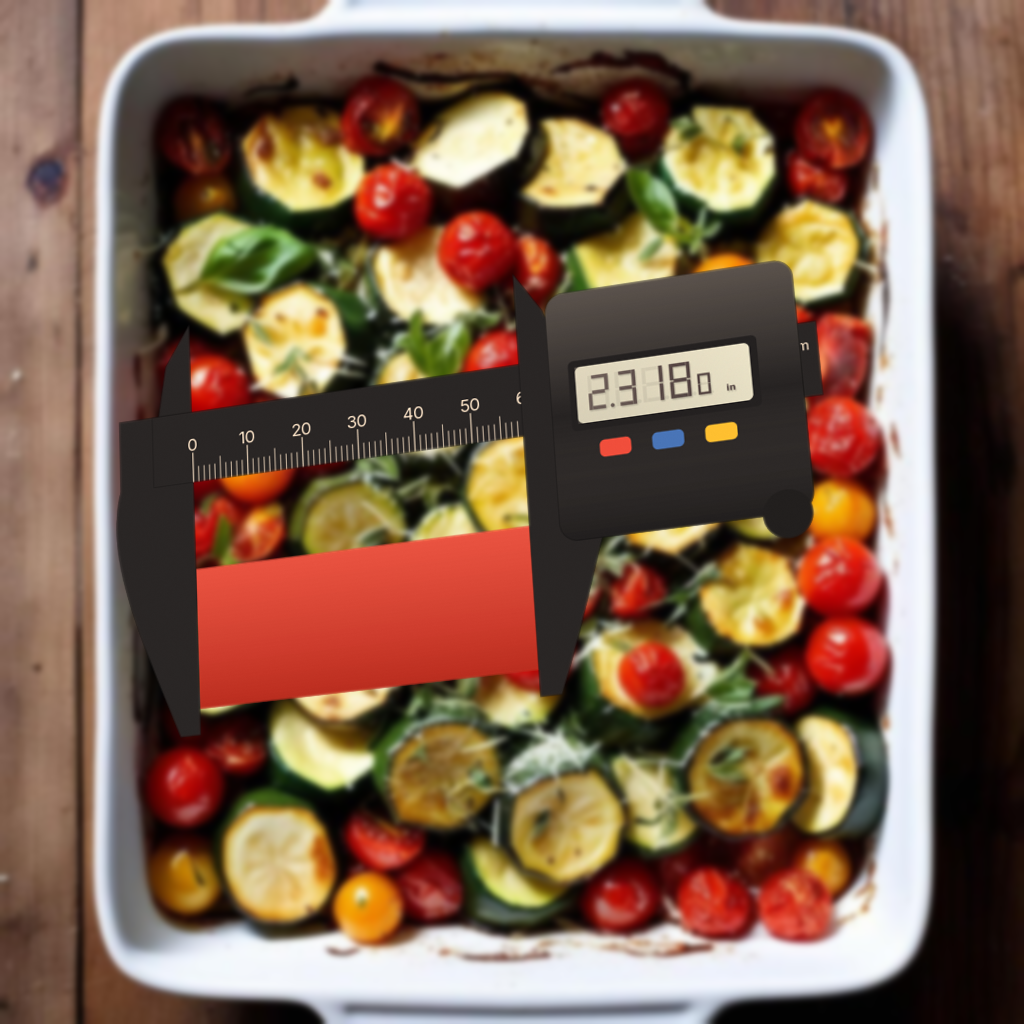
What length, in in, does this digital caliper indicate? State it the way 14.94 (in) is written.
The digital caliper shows 2.3180 (in)
